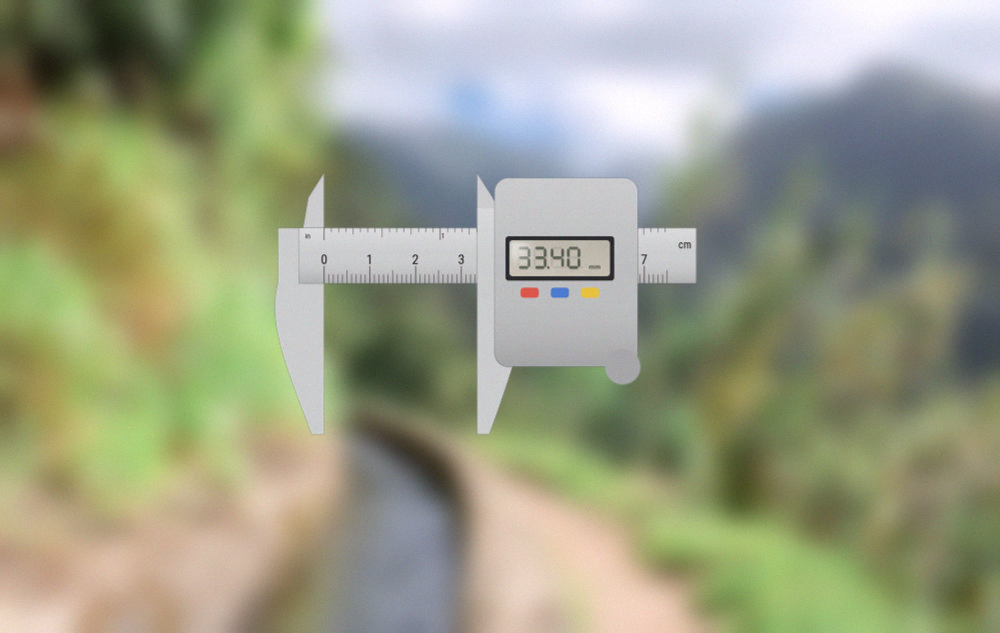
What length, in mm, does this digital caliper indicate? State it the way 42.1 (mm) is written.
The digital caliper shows 33.40 (mm)
